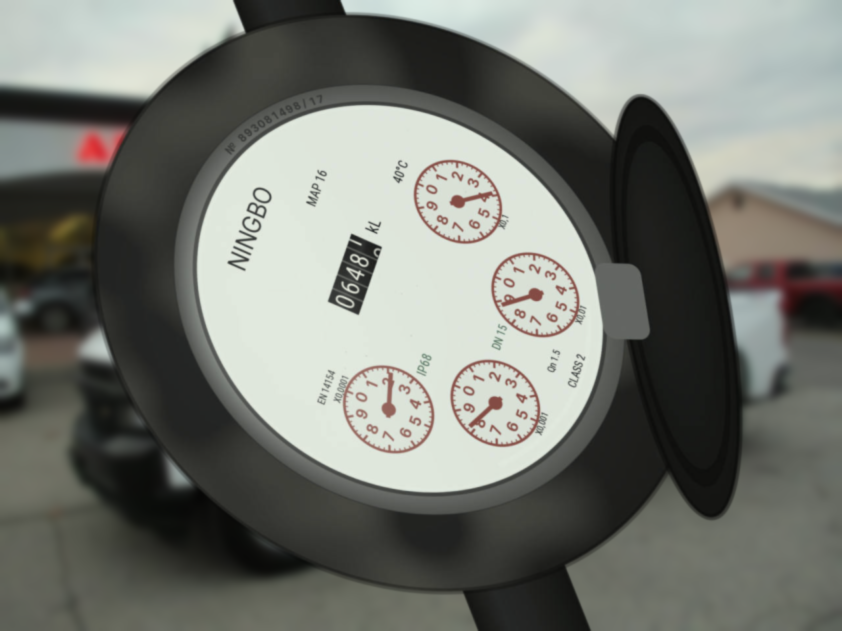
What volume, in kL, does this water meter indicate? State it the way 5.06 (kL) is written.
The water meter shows 6481.3882 (kL)
